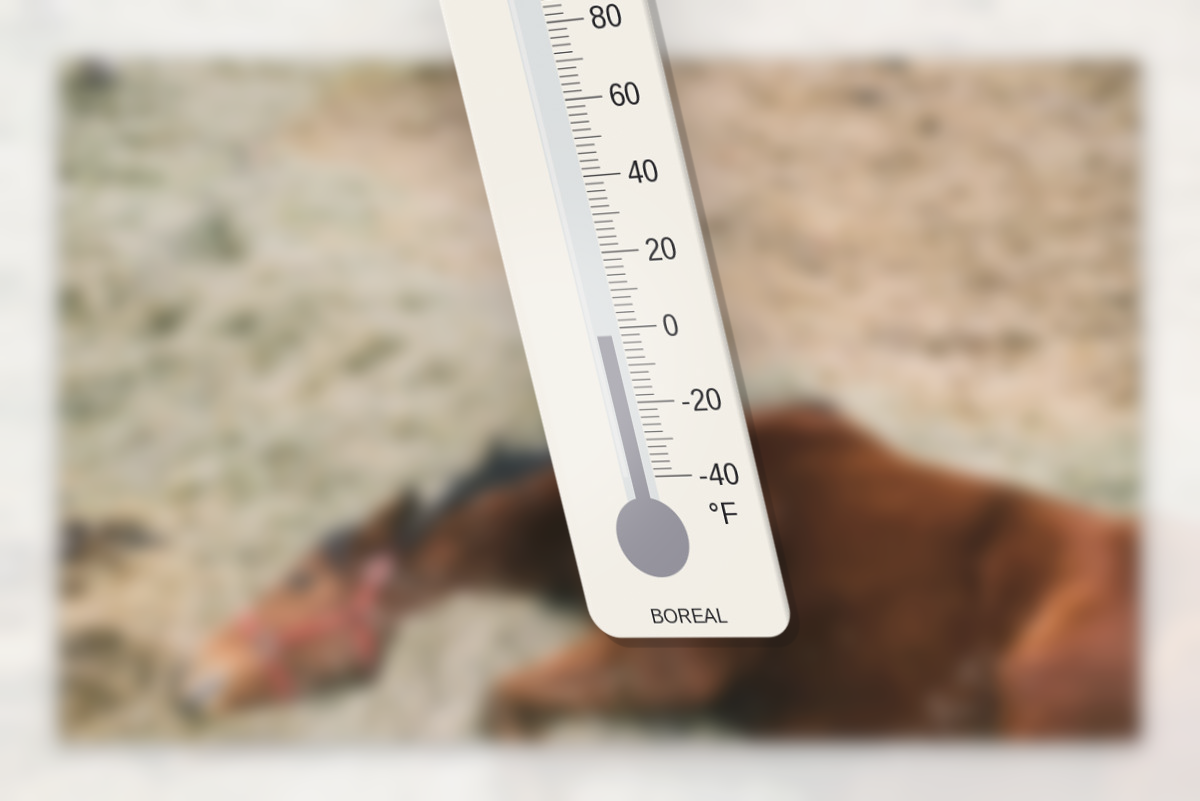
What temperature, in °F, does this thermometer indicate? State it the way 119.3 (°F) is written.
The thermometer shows -2 (°F)
